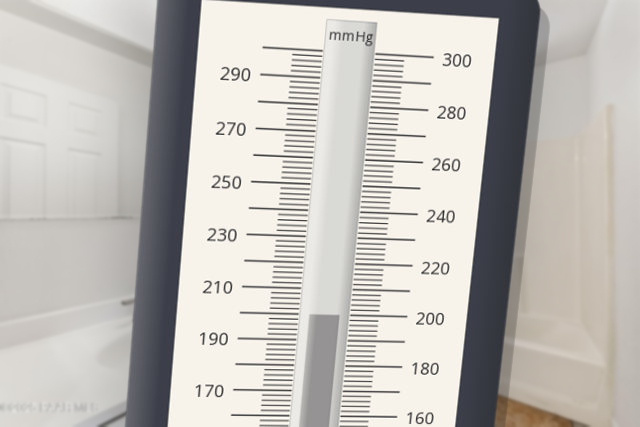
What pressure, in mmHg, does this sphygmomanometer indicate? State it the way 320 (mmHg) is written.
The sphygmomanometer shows 200 (mmHg)
